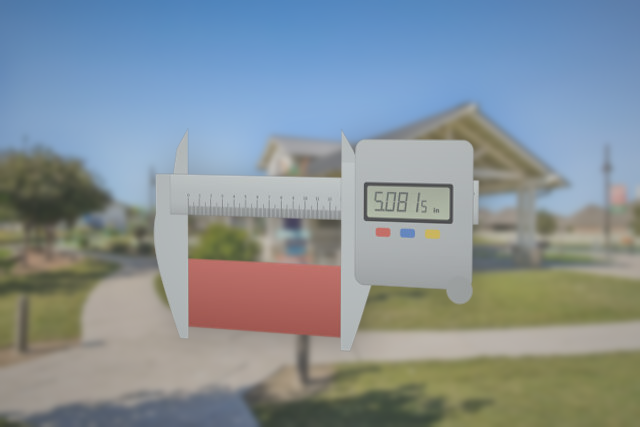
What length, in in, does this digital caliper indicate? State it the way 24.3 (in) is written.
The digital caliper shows 5.0815 (in)
